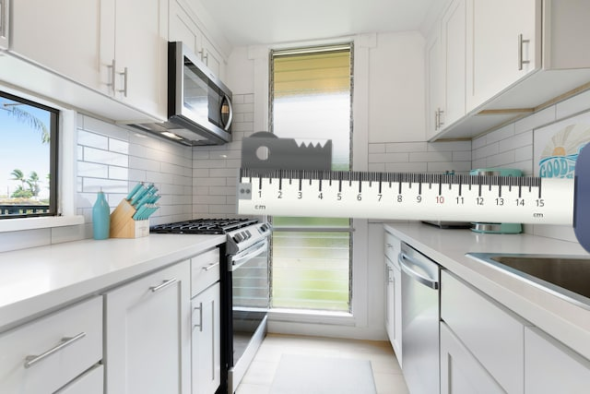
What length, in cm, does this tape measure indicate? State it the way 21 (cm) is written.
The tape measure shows 4.5 (cm)
